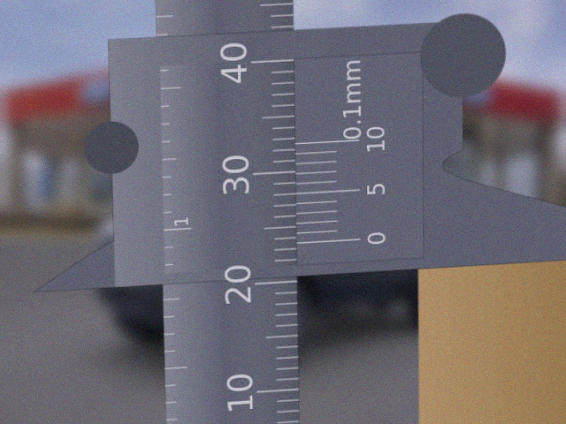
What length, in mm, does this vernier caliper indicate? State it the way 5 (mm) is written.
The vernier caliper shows 23.5 (mm)
